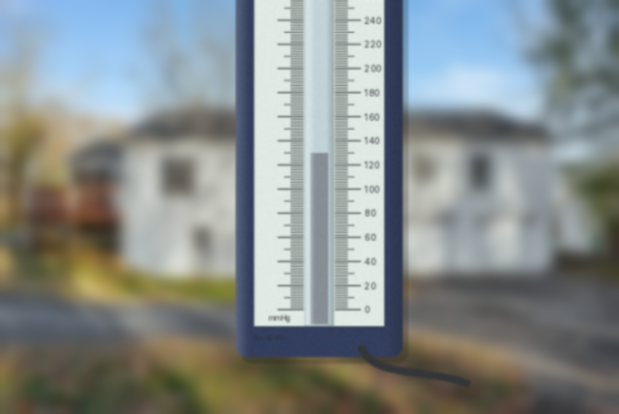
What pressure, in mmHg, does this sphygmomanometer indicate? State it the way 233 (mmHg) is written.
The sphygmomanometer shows 130 (mmHg)
